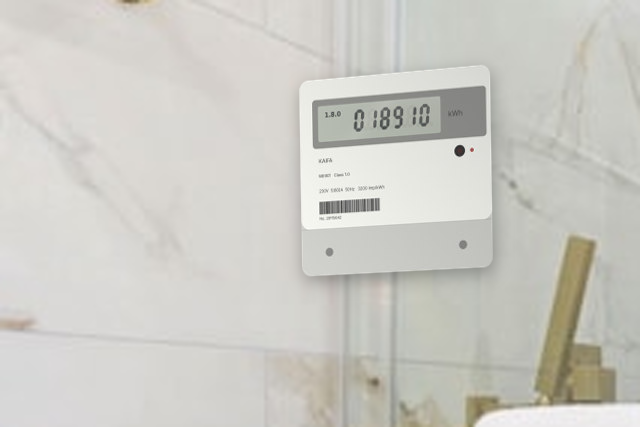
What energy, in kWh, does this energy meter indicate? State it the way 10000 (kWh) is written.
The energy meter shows 18910 (kWh)
